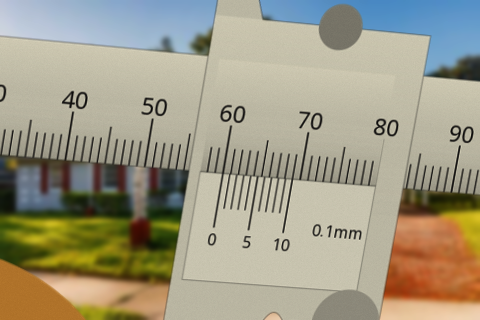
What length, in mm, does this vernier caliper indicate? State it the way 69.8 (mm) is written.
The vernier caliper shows 60.0 (mm)
